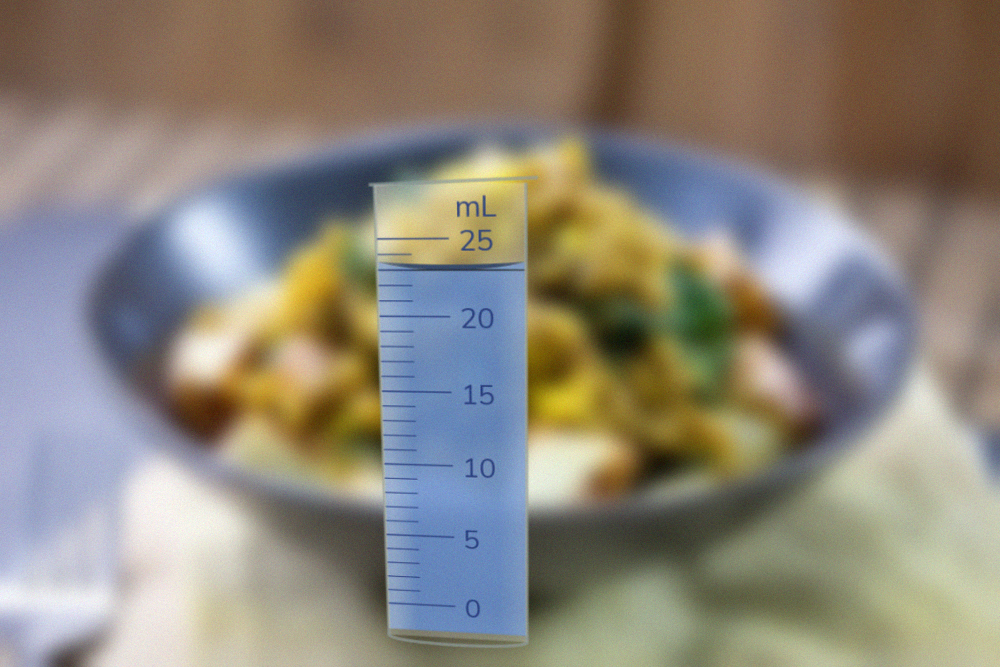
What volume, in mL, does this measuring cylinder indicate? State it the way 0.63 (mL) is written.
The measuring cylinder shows 23 (mL)
